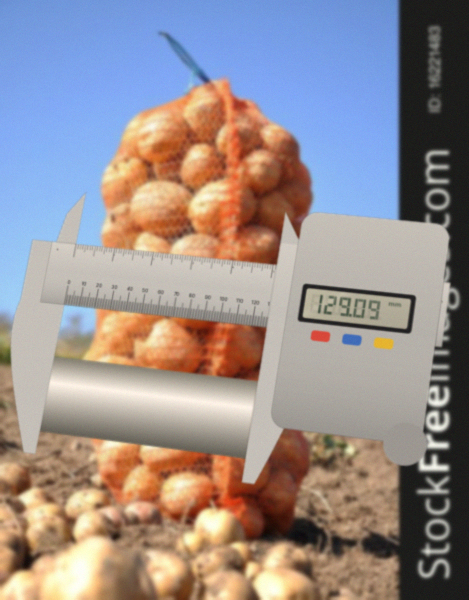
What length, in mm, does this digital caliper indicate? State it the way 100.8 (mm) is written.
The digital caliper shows 129.09 (mm)
